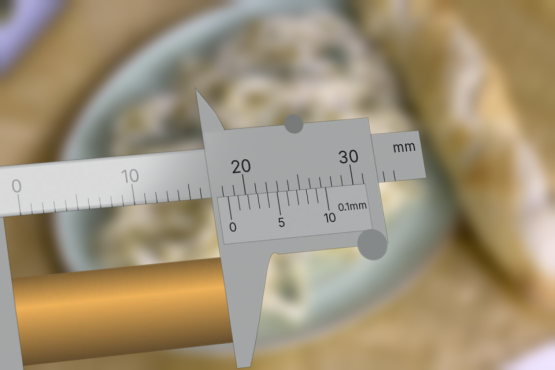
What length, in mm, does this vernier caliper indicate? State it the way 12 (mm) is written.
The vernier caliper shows 18.4 (mm)
